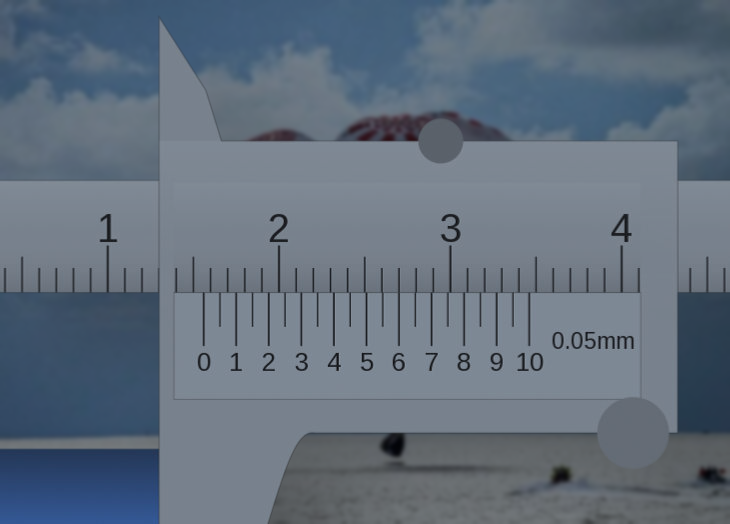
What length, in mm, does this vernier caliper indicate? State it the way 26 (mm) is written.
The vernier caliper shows 15.6 (mm)
